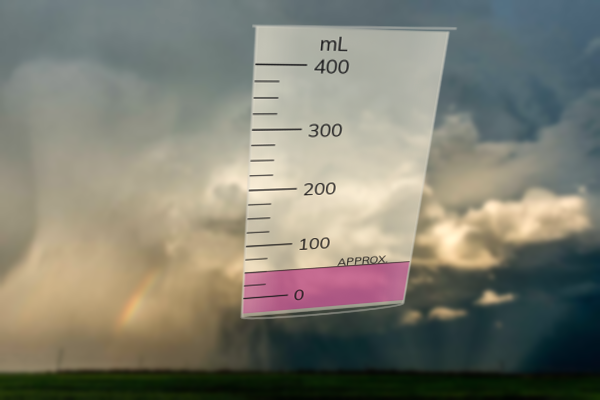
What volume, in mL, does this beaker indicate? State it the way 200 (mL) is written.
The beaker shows 50 (mL)
